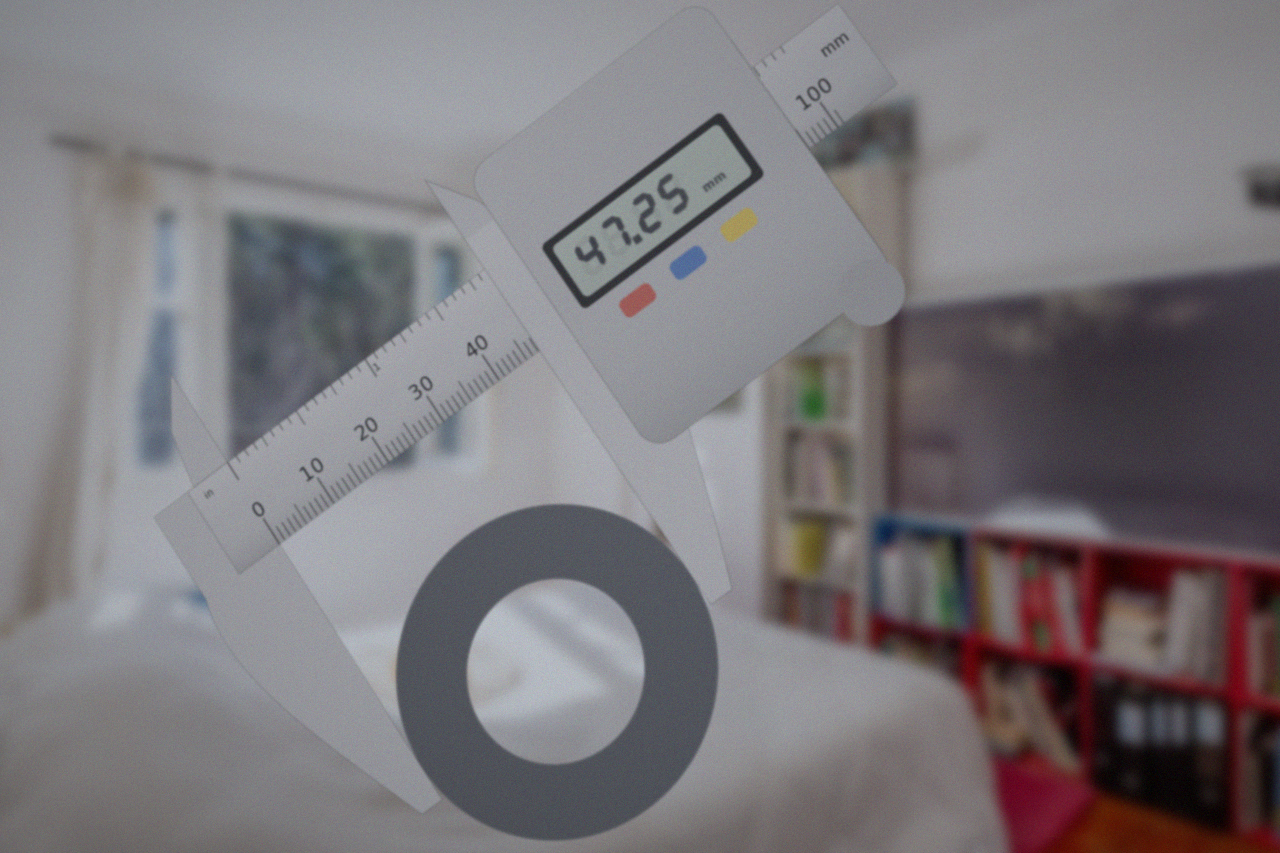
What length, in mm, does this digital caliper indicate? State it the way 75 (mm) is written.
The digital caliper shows 47.25 (mm)
